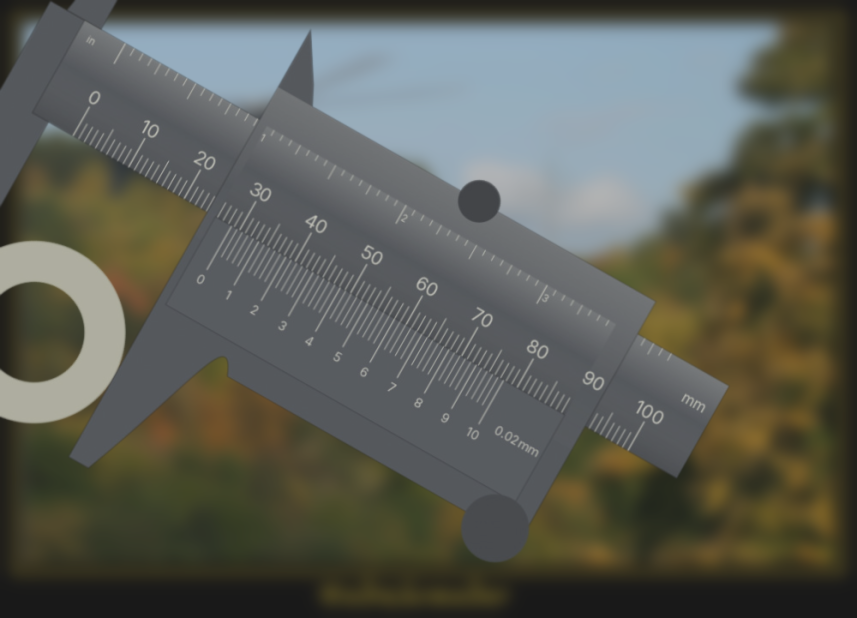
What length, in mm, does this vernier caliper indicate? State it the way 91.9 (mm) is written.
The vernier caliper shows 28.6 (mm)
